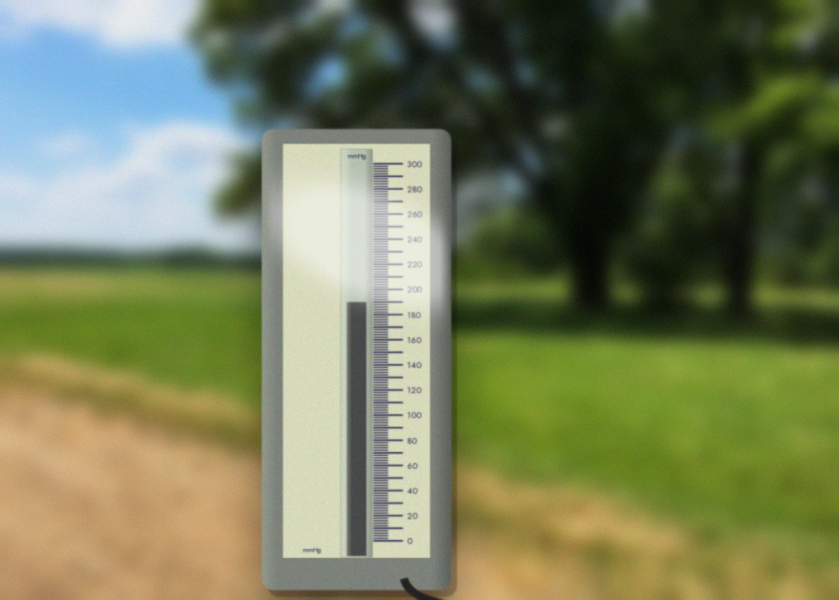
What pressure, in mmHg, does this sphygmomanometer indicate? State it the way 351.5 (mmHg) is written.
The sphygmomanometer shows 190 (mmHg)
